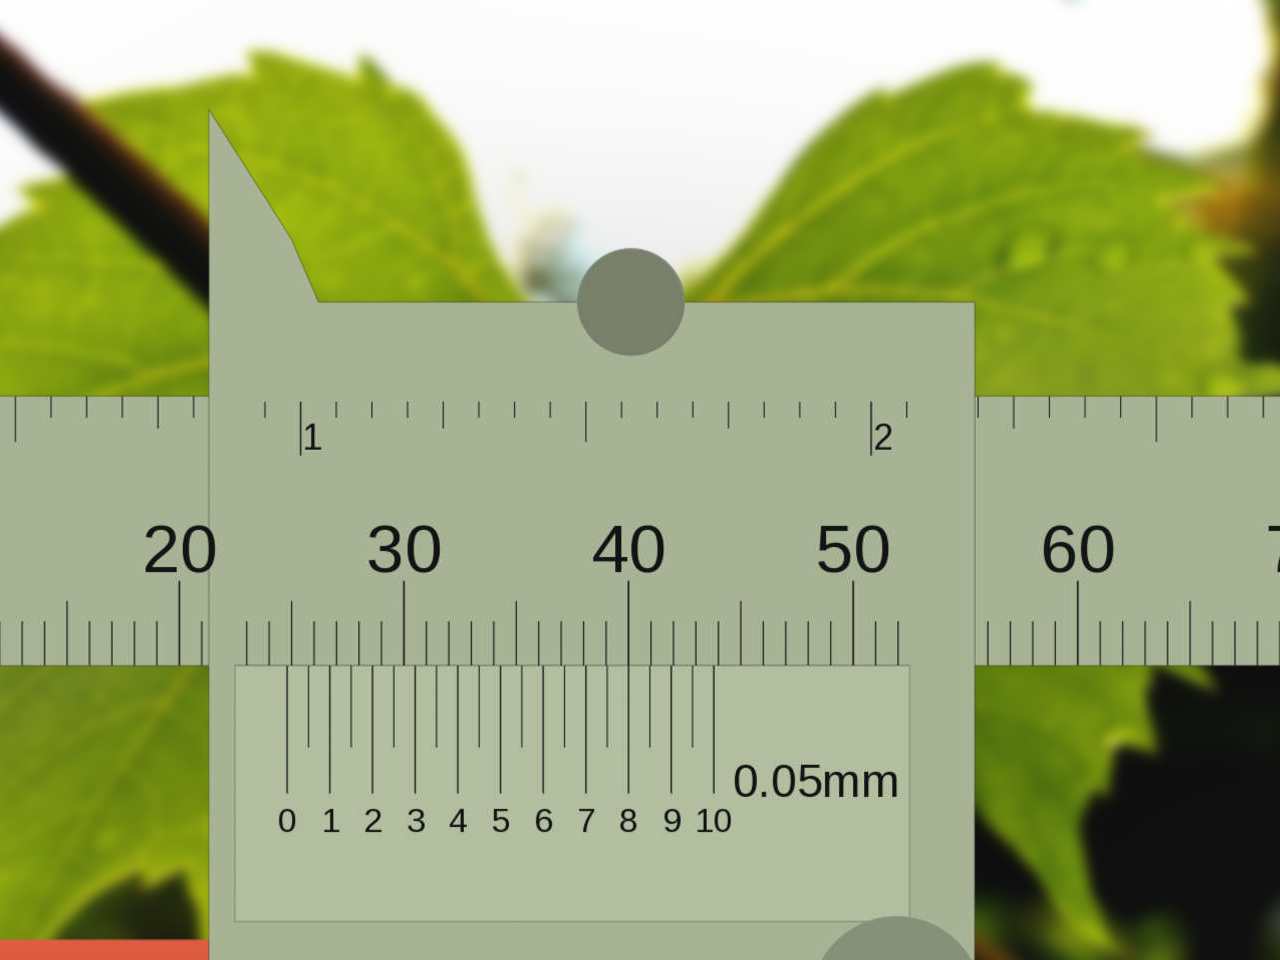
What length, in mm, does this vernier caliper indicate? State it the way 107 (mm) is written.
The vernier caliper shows 24.8 (mm)
